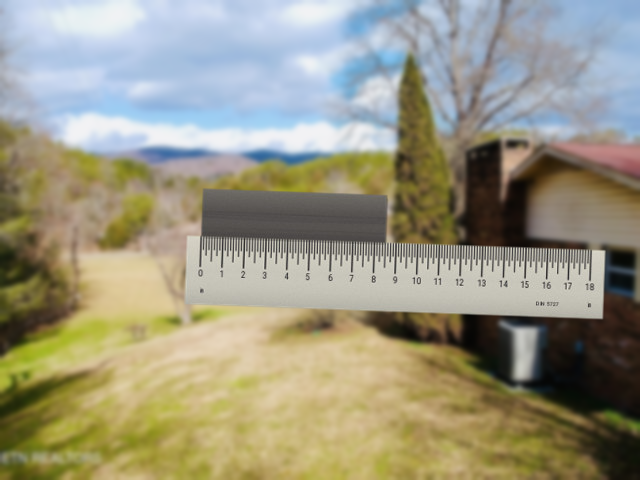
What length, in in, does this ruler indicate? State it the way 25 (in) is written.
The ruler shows 8.5 (in)
